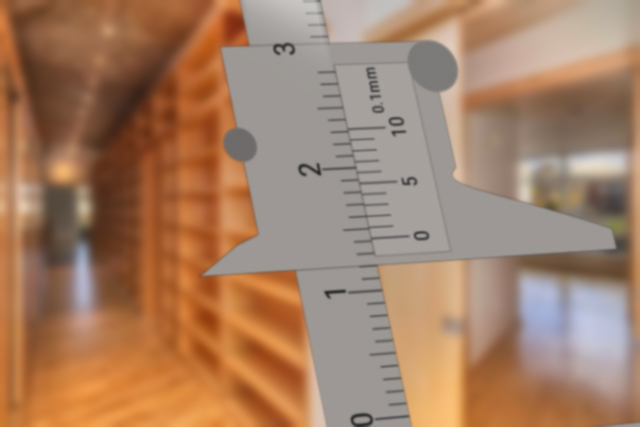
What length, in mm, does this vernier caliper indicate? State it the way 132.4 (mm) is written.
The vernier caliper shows 14.2 (mm)
